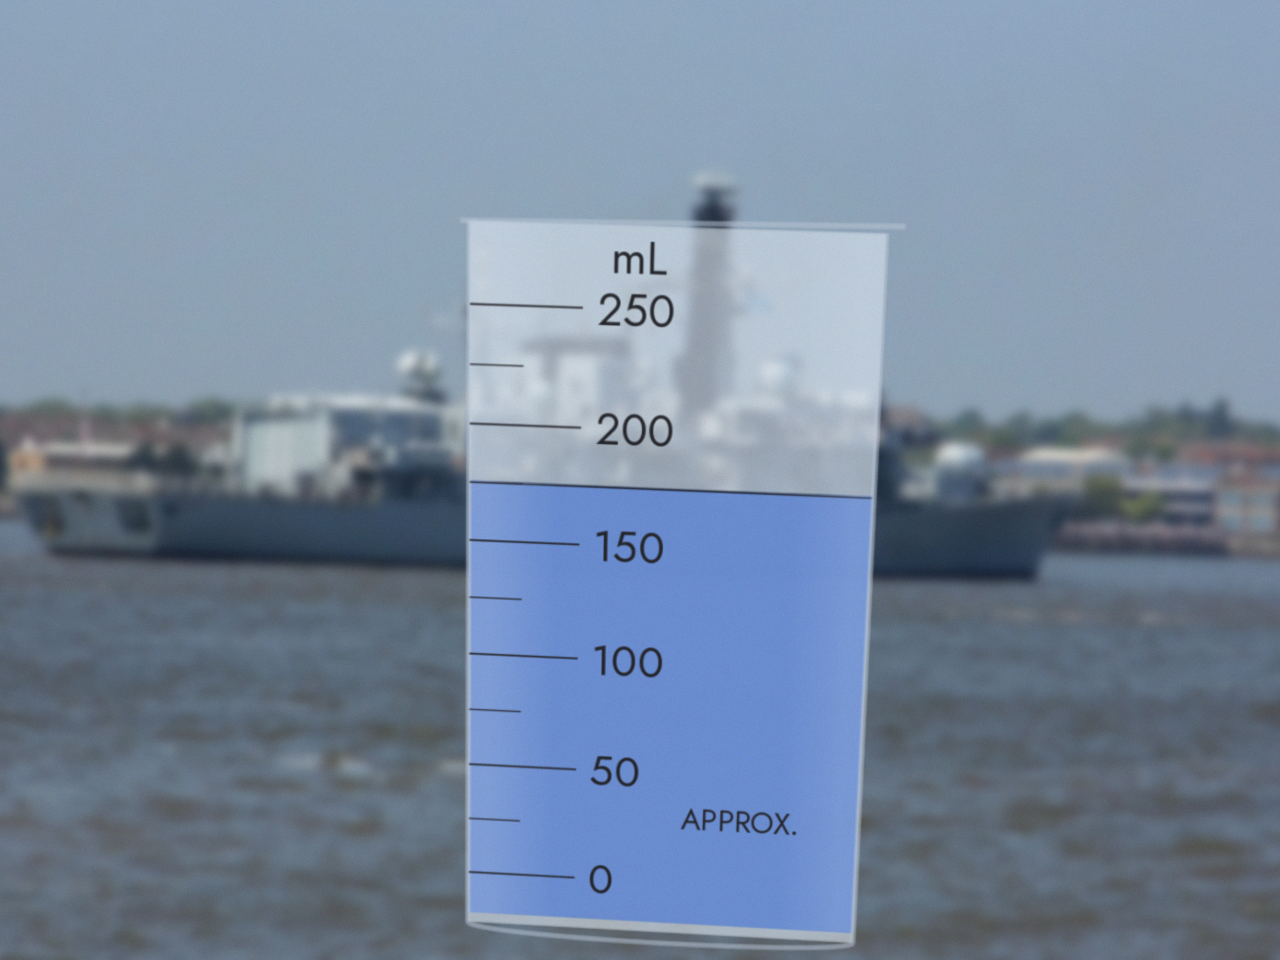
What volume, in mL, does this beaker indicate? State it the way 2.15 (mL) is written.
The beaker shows 175 (mL)
